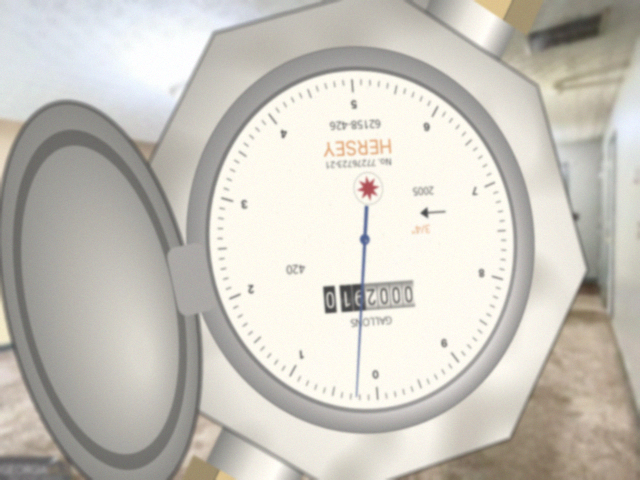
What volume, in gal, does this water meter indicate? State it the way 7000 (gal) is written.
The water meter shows 2910.2 (gal)
